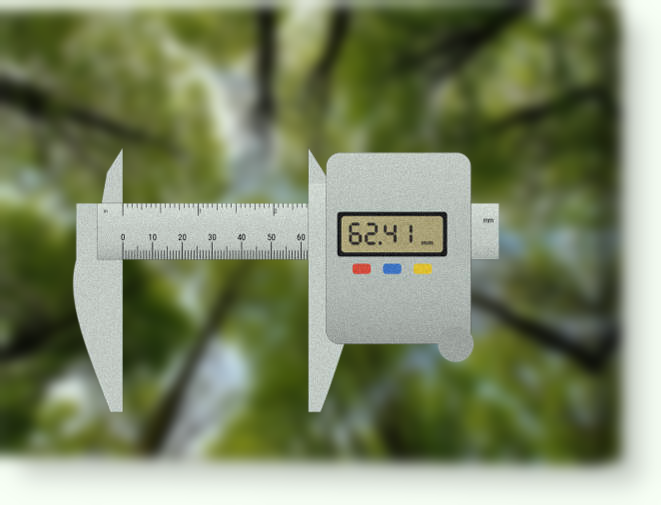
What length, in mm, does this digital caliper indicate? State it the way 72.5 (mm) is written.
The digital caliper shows 62.41 (mm)
